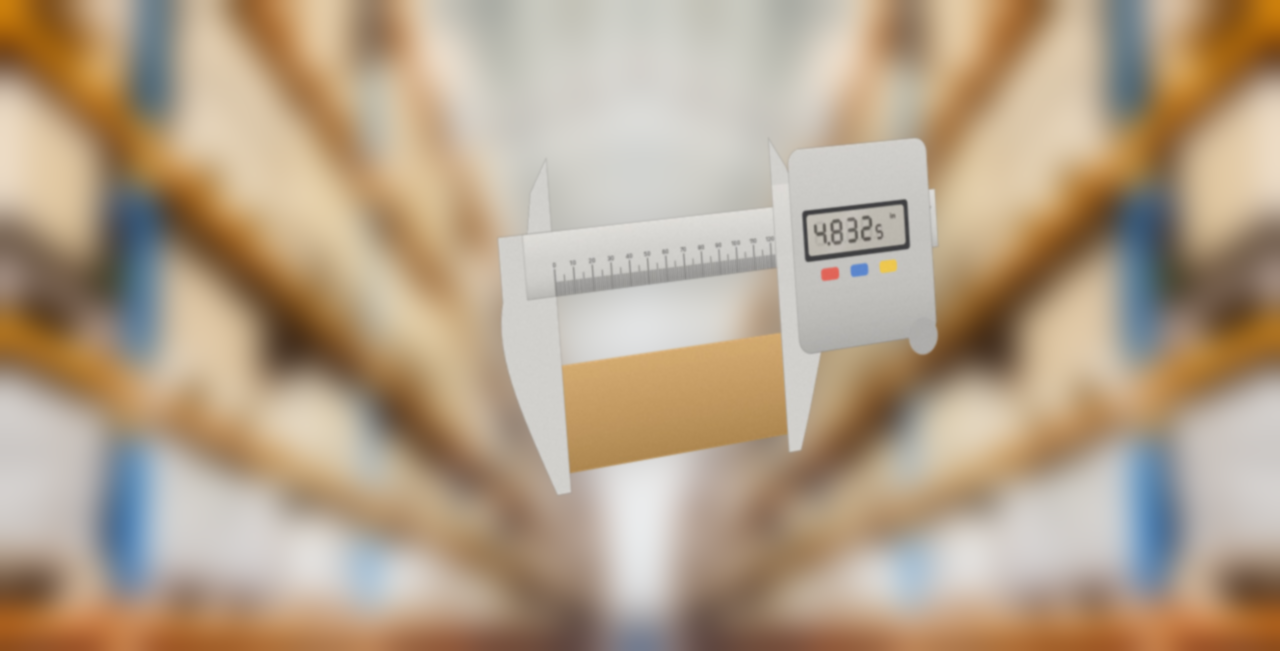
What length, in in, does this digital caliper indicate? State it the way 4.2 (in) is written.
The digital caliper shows 4.8325 (in)
